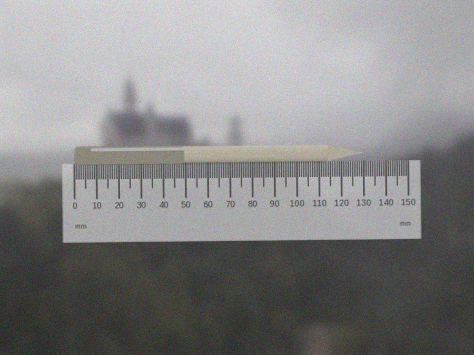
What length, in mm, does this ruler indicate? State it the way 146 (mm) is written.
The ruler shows 130 (mm)
